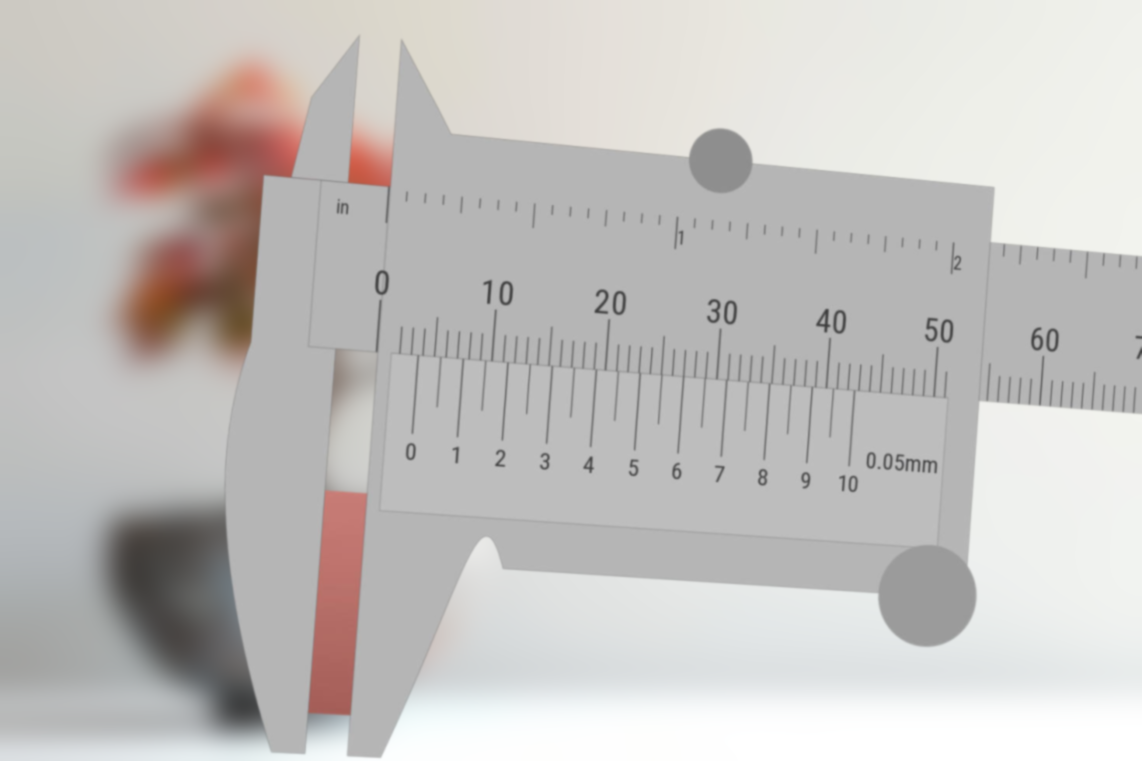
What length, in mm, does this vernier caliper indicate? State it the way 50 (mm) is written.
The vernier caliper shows 3.6 (mm)
